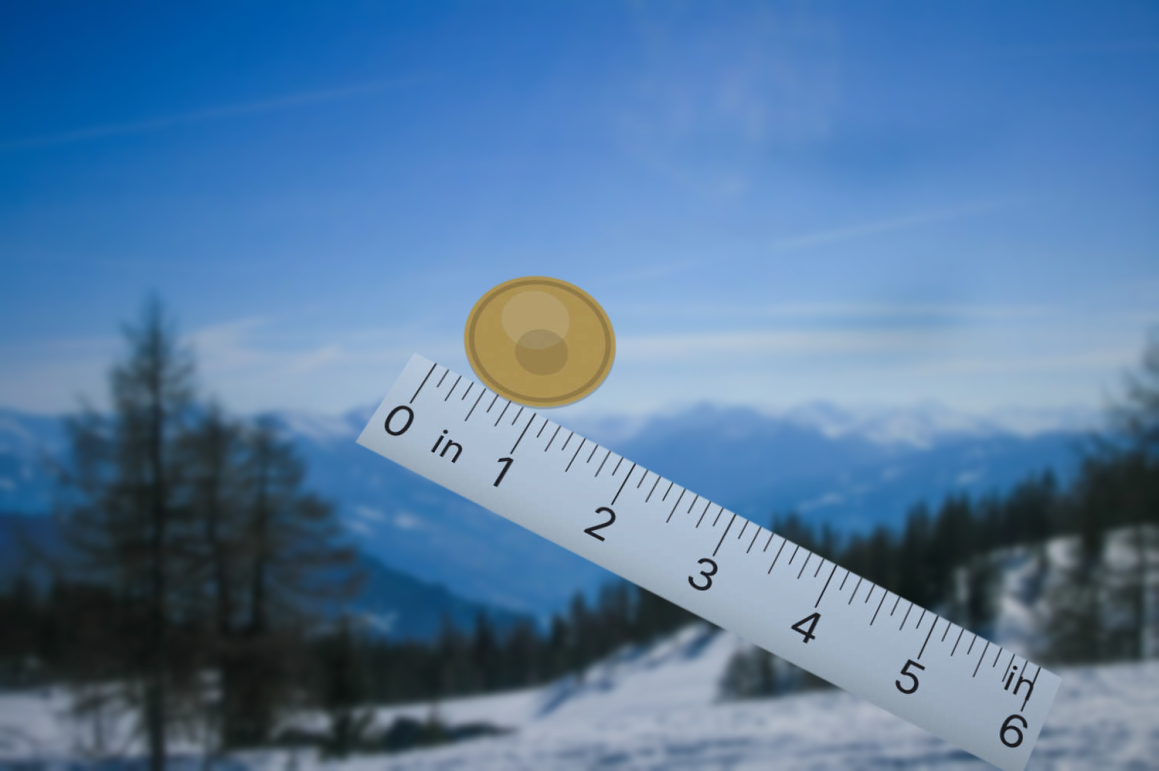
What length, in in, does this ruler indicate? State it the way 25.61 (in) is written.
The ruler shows 1.375 (in)
